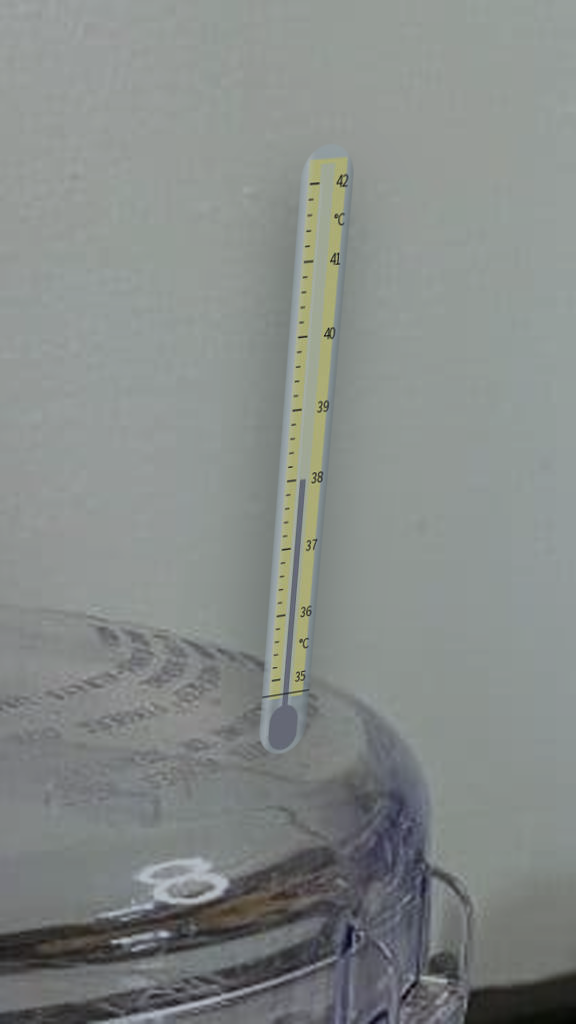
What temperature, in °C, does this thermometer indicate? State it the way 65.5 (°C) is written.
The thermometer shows 38 (°C)
